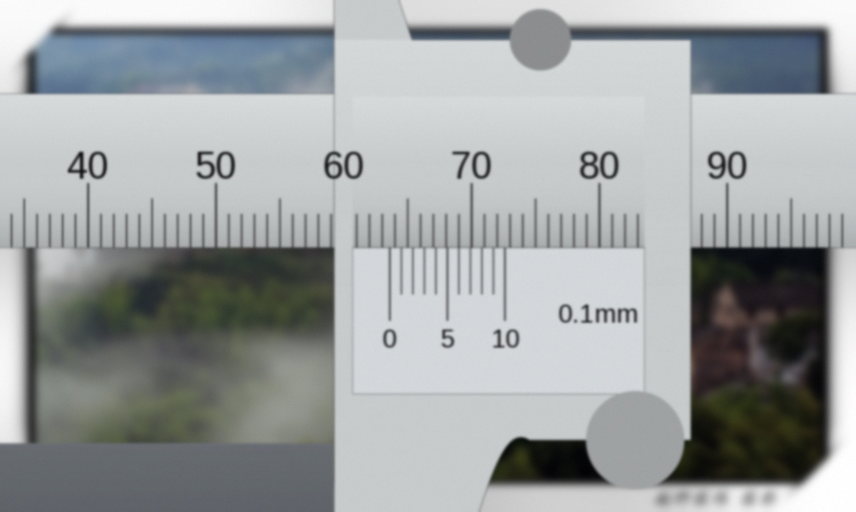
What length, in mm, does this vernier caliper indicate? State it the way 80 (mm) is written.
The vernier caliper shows 63.6 (mm)
